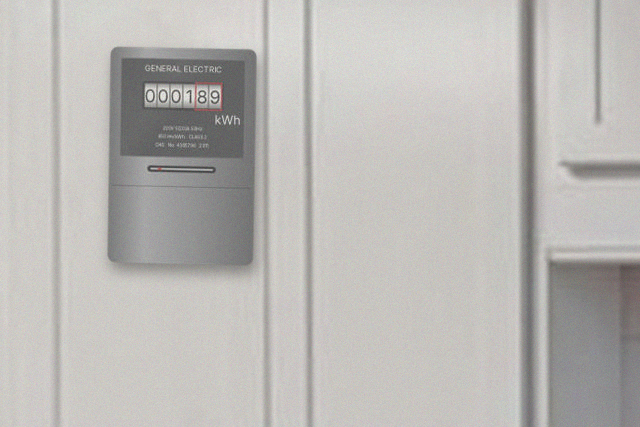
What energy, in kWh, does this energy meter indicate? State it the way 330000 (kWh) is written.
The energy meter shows 1.89 (kWh)
